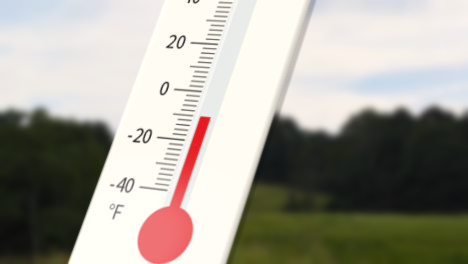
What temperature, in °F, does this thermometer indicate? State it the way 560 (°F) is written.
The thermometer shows -10 (°F)
